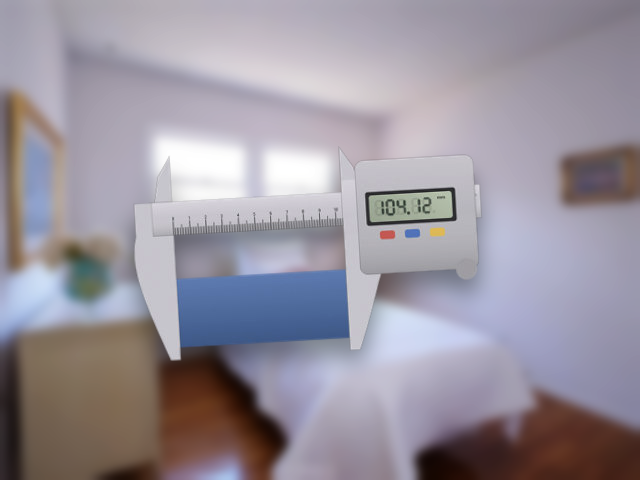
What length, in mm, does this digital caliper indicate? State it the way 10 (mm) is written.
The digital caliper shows 104.12 (mm)
